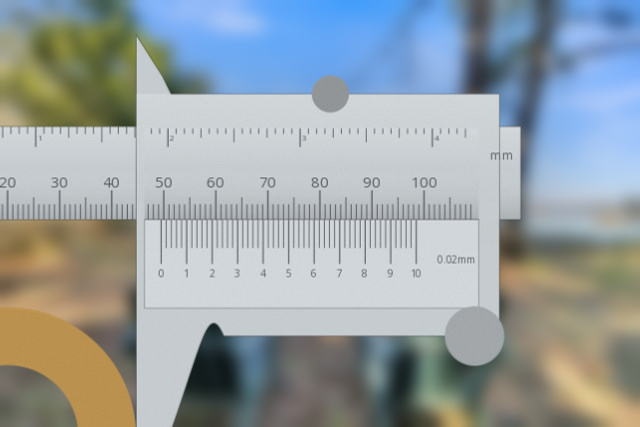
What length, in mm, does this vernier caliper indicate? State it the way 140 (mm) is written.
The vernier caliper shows 49.5 (mm)
